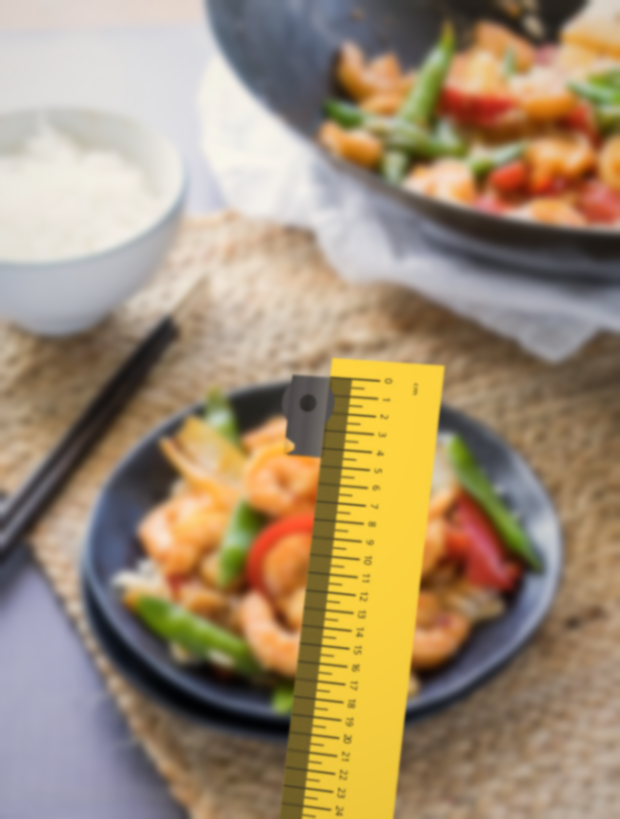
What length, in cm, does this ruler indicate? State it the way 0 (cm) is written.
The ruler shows 4.5 (cm)
